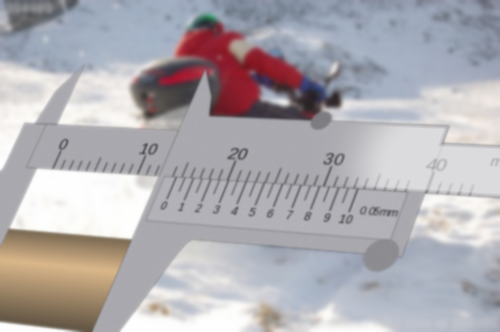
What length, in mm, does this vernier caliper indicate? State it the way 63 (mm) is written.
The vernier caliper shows 14.4 (mm)
